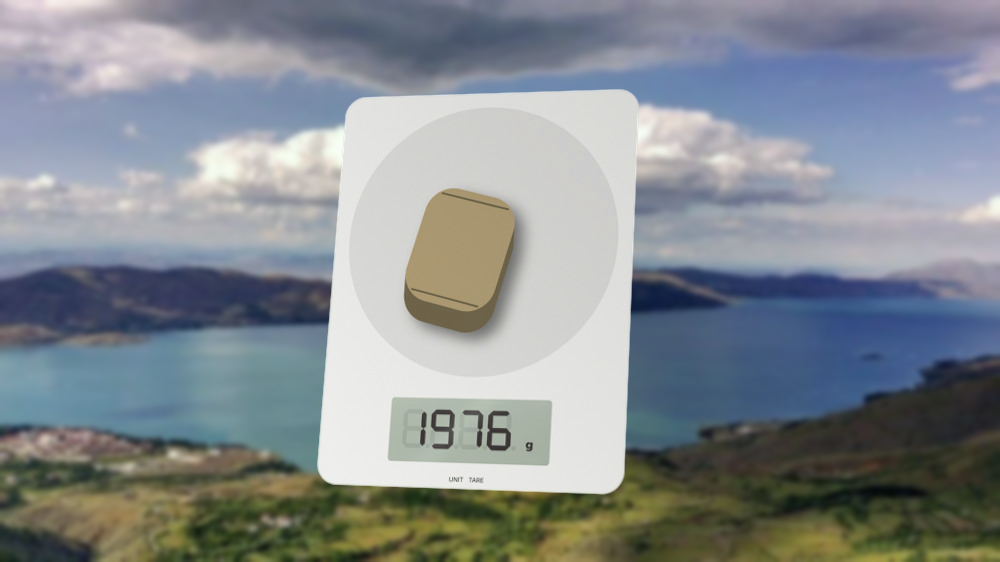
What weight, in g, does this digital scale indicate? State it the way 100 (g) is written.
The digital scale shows 1976 (g)
